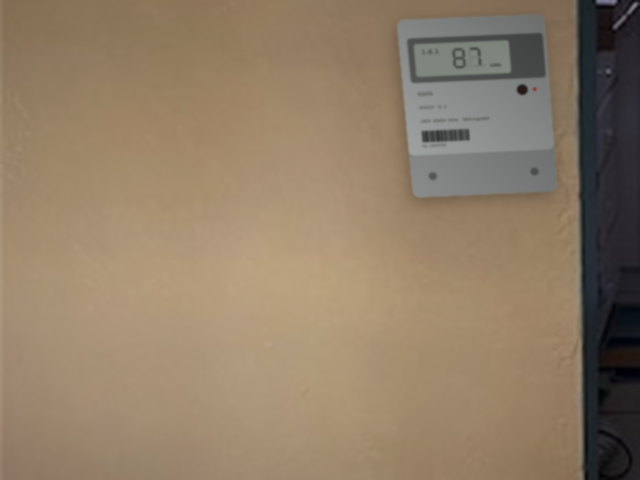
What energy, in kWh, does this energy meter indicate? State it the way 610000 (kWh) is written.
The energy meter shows 87 (kWh)
